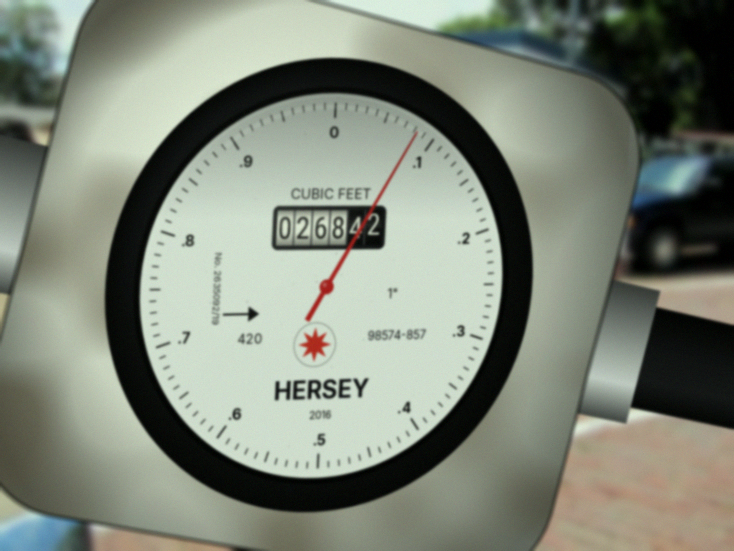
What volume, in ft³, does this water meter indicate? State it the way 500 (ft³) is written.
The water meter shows 26842.08 (ft³)
